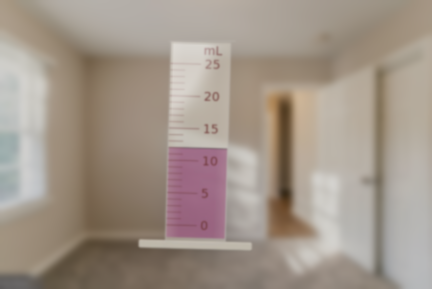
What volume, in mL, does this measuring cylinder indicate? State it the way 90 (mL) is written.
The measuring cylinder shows 12 (mL)
